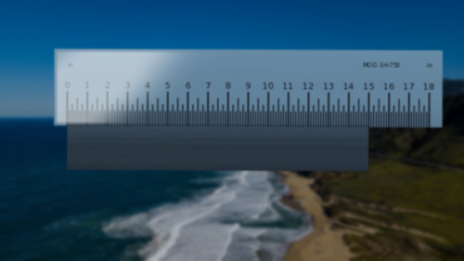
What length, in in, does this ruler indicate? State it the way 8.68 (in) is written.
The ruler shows 15 (in)
